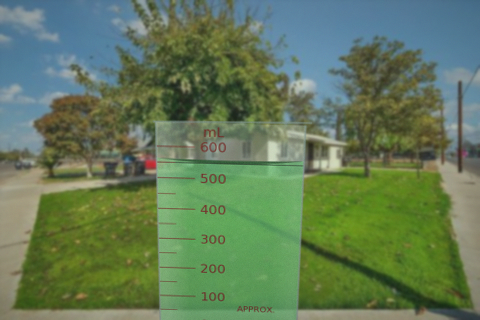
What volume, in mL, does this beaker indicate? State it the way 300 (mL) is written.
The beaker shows 550 (mL)
